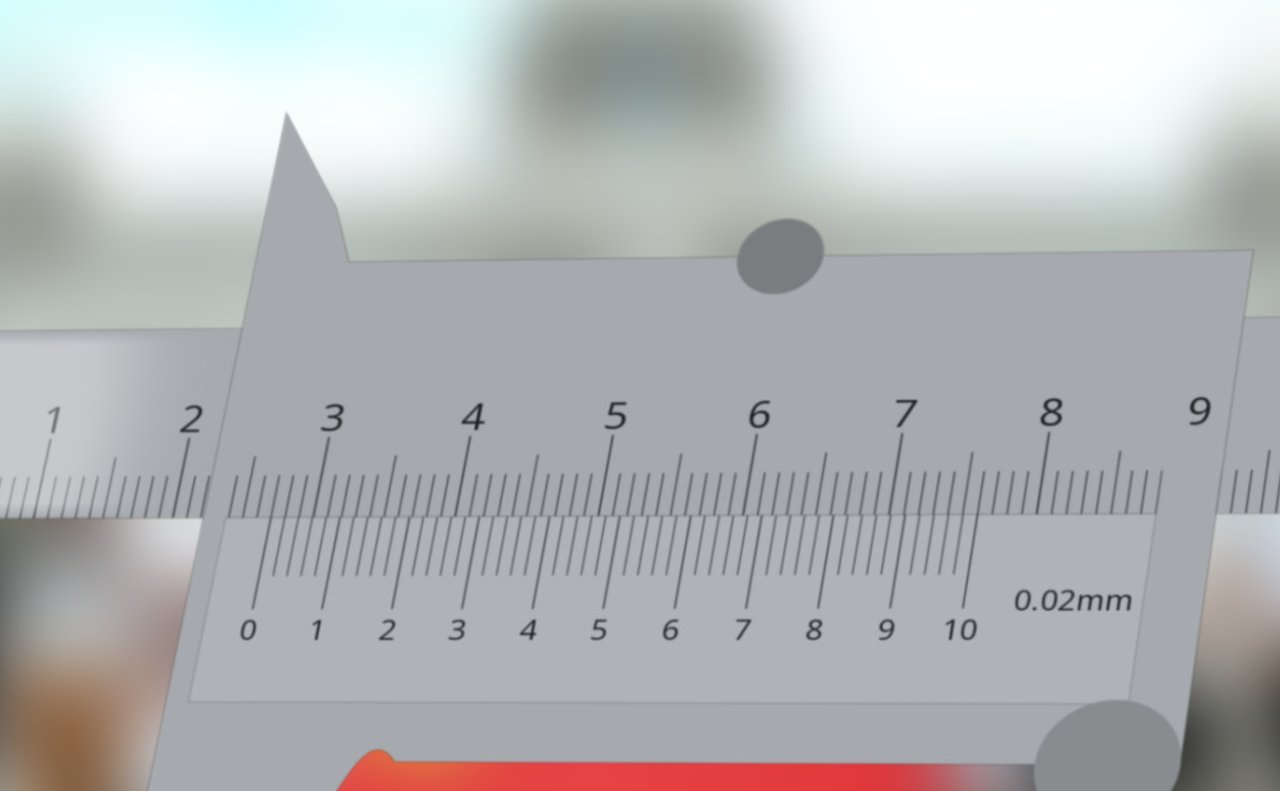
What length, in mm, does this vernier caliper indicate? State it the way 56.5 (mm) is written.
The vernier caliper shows 27.0 (mm)
